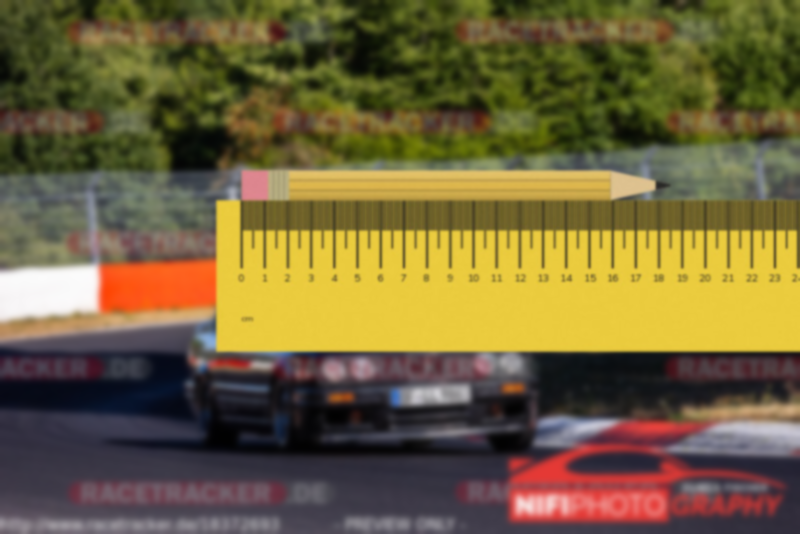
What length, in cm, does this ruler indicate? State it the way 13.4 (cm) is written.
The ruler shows 18.5 (cm)
